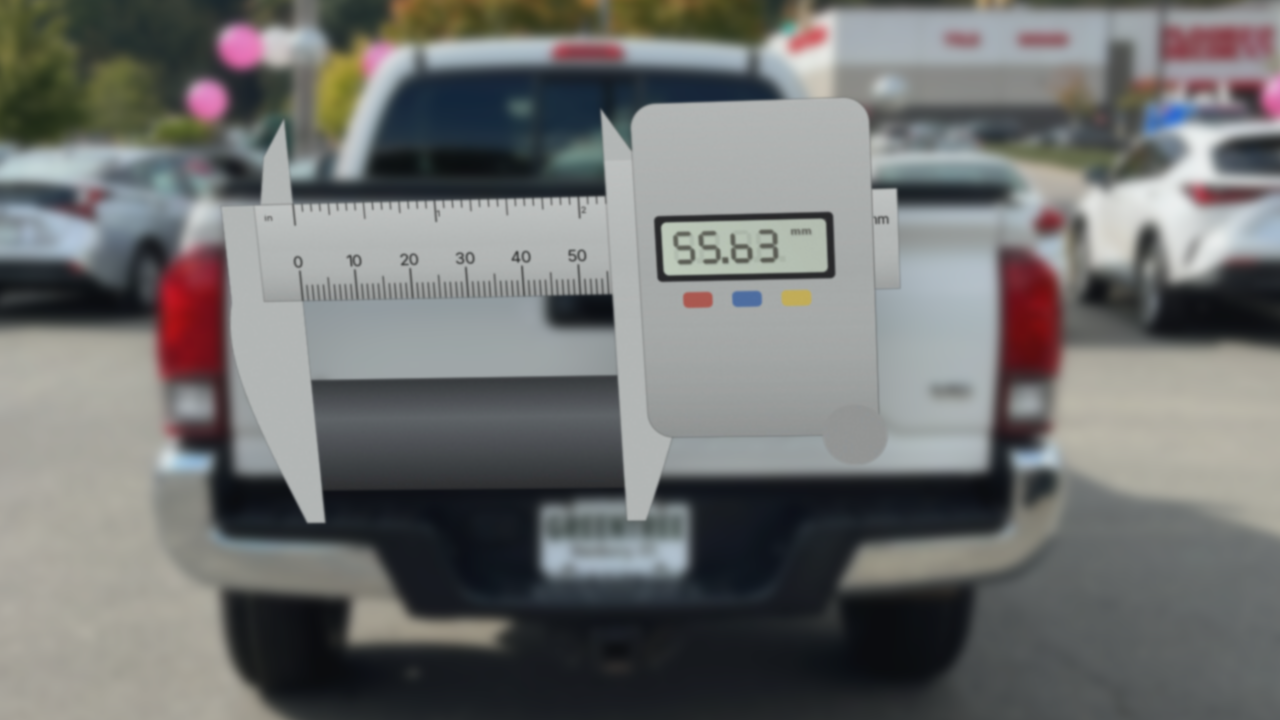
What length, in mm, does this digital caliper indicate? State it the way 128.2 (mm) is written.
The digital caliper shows 55.63 (mm)
